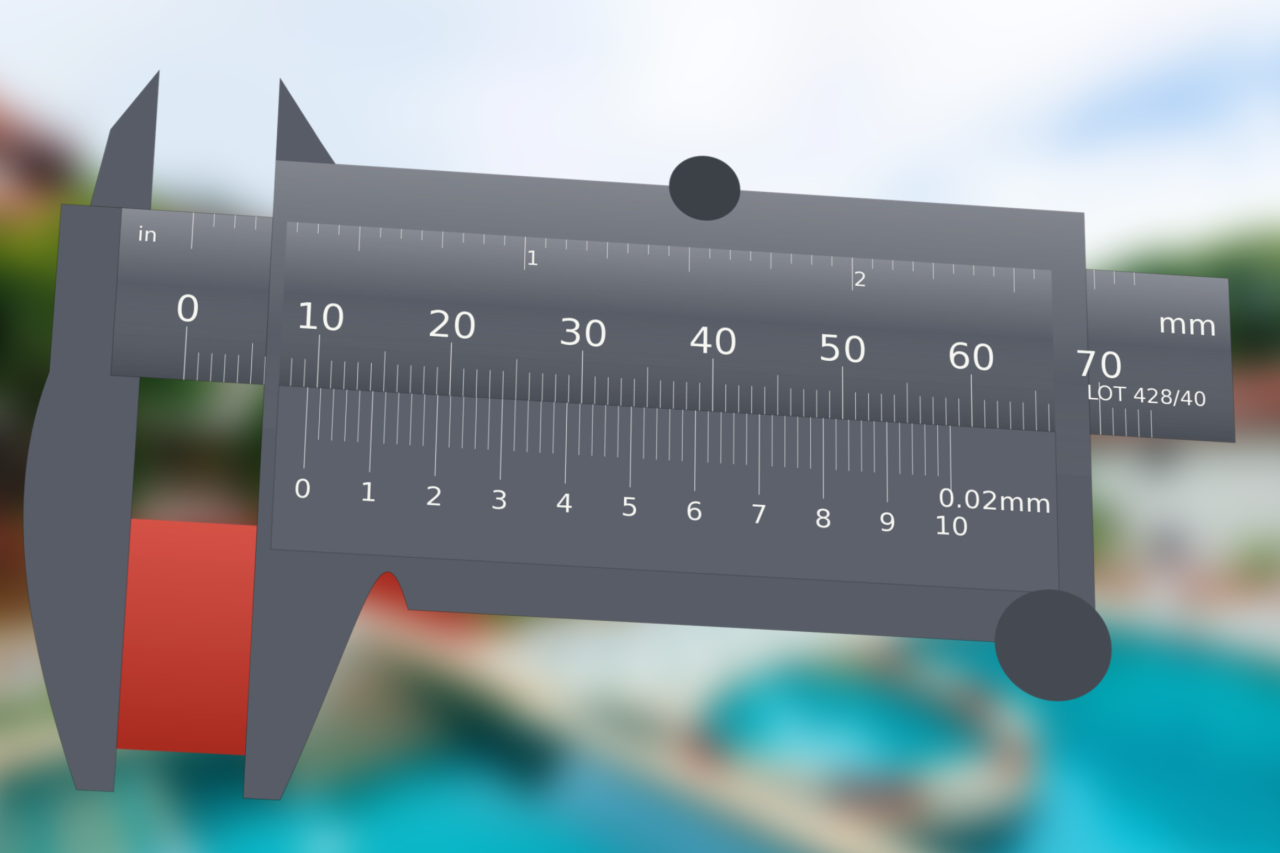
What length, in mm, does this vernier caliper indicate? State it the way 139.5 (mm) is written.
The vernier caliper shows 9.3 (mm)
